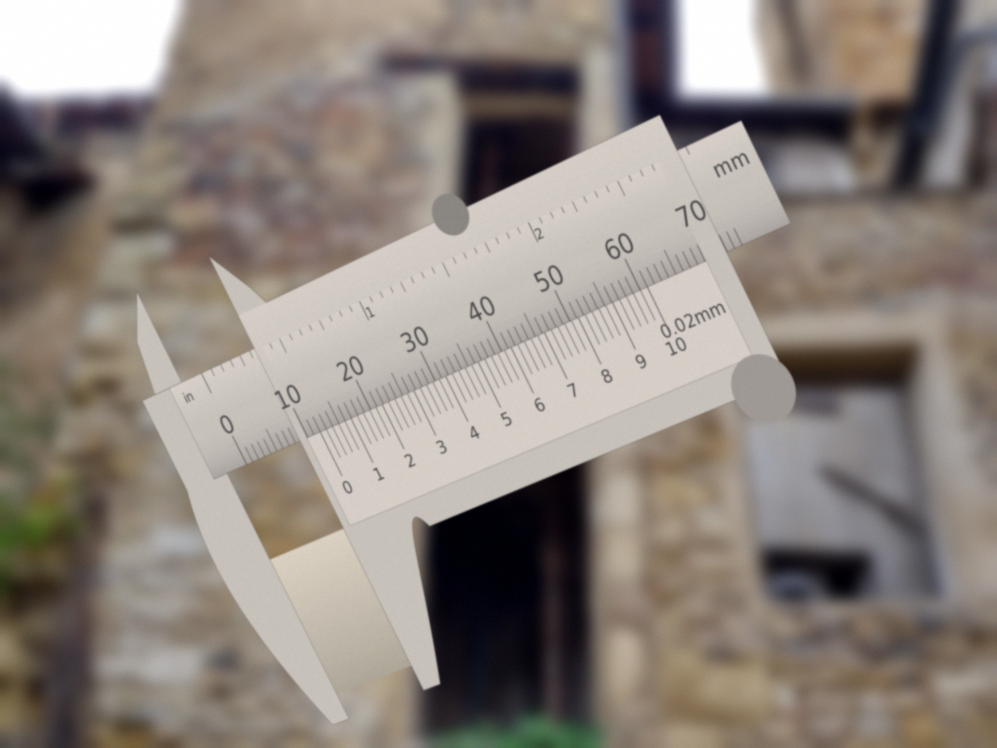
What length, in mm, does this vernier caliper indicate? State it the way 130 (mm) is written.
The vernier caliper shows 12.0 (mm)
